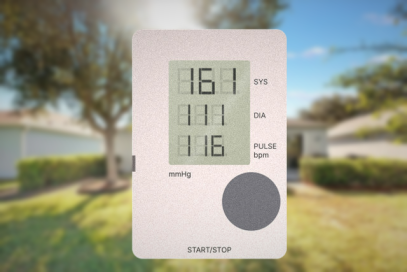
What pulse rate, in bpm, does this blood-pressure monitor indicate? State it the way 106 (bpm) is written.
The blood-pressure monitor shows 116 (bpm)
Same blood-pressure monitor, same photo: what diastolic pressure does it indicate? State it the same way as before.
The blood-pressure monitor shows 111 (mmHg)
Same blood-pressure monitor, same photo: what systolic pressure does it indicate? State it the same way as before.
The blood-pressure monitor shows 161 (mmHg)
